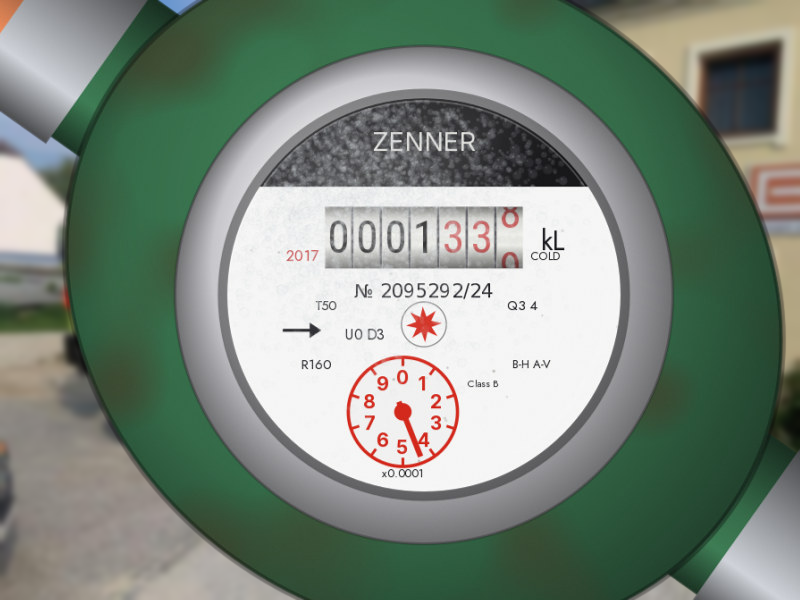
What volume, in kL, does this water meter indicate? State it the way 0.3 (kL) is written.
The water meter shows 1.3384 (kL)
